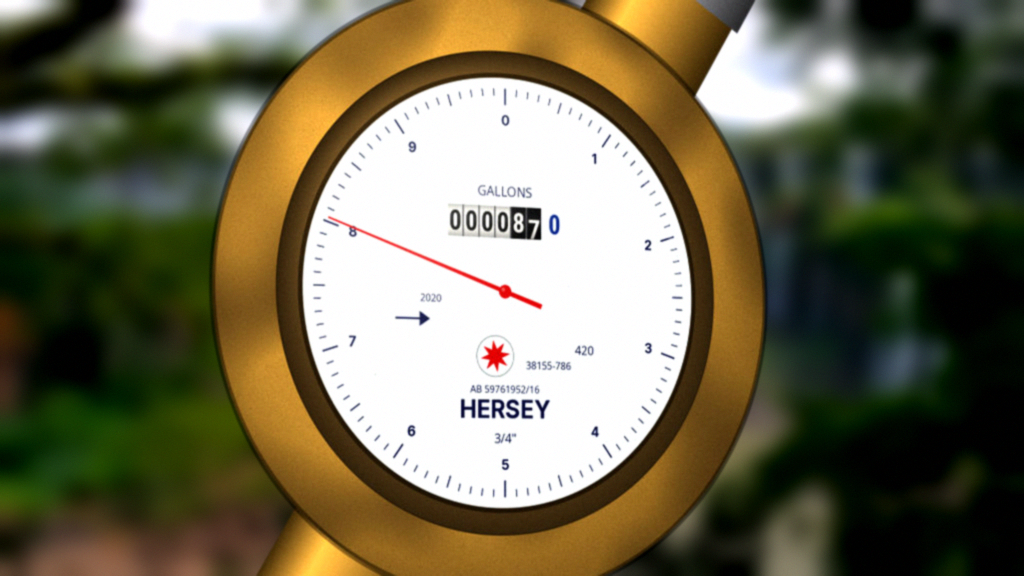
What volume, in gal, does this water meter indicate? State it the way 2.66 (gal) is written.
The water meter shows 868.0 (gal)
